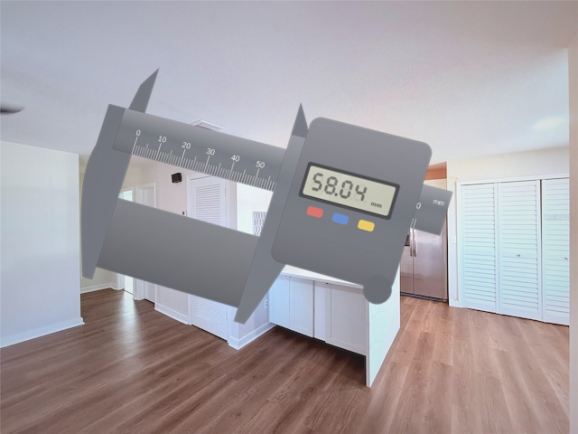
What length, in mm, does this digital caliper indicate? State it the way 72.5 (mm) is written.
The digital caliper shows 58.04 (mm)
